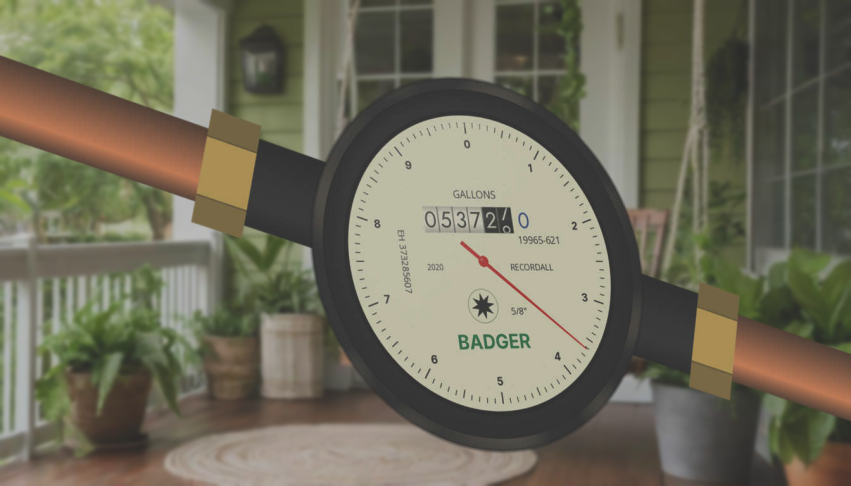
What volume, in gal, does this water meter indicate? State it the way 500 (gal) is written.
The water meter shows 537273.6 (gal)
